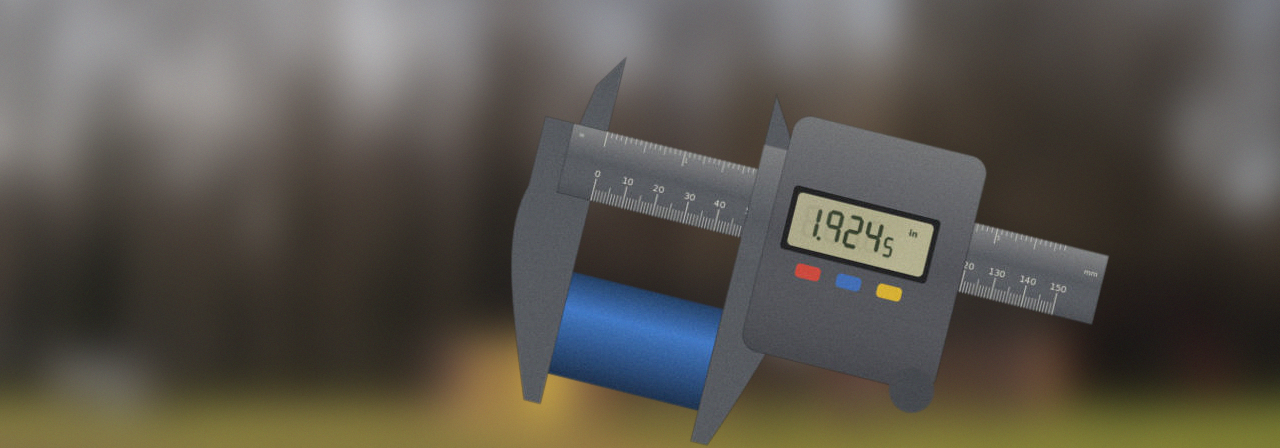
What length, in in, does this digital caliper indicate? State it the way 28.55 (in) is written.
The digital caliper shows 1.9245 (in)
